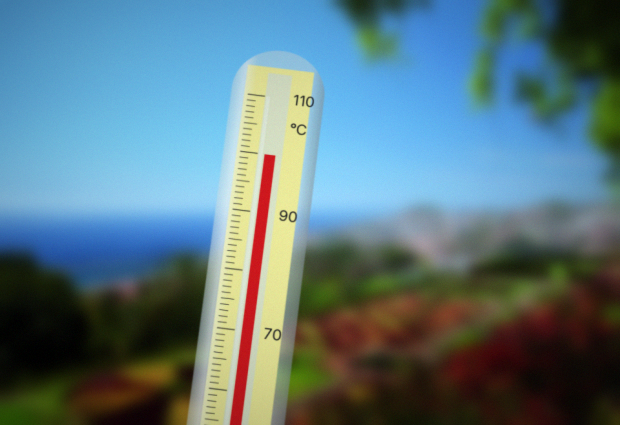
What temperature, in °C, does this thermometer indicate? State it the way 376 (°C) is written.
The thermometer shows 100 (°C)
